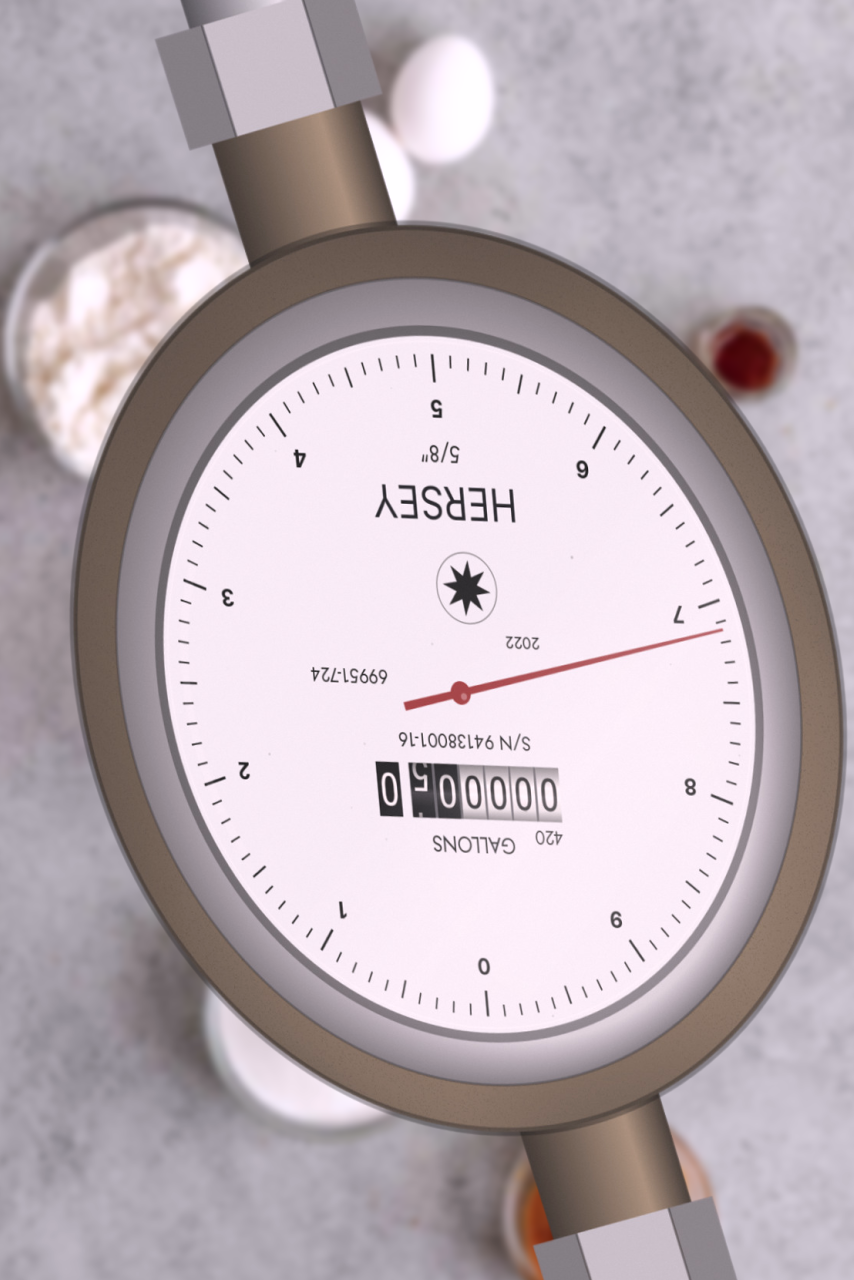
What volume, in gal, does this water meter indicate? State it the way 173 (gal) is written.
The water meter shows 47.1 (gal)
